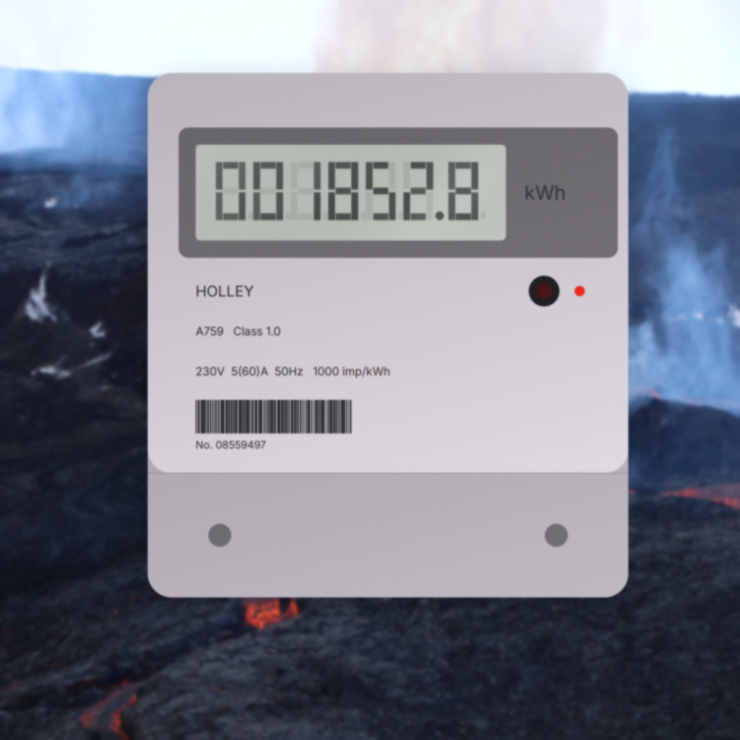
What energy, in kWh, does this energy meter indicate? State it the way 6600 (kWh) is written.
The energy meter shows 1852.8 (kWh)
